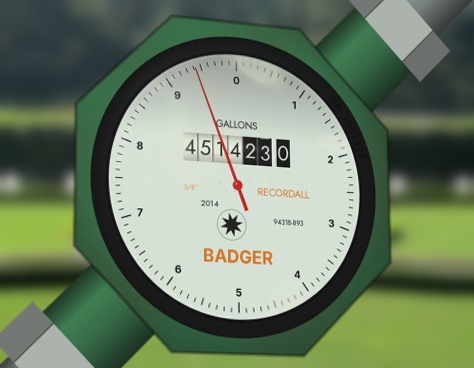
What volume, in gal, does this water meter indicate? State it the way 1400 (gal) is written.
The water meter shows 4514229.4 (gal)
